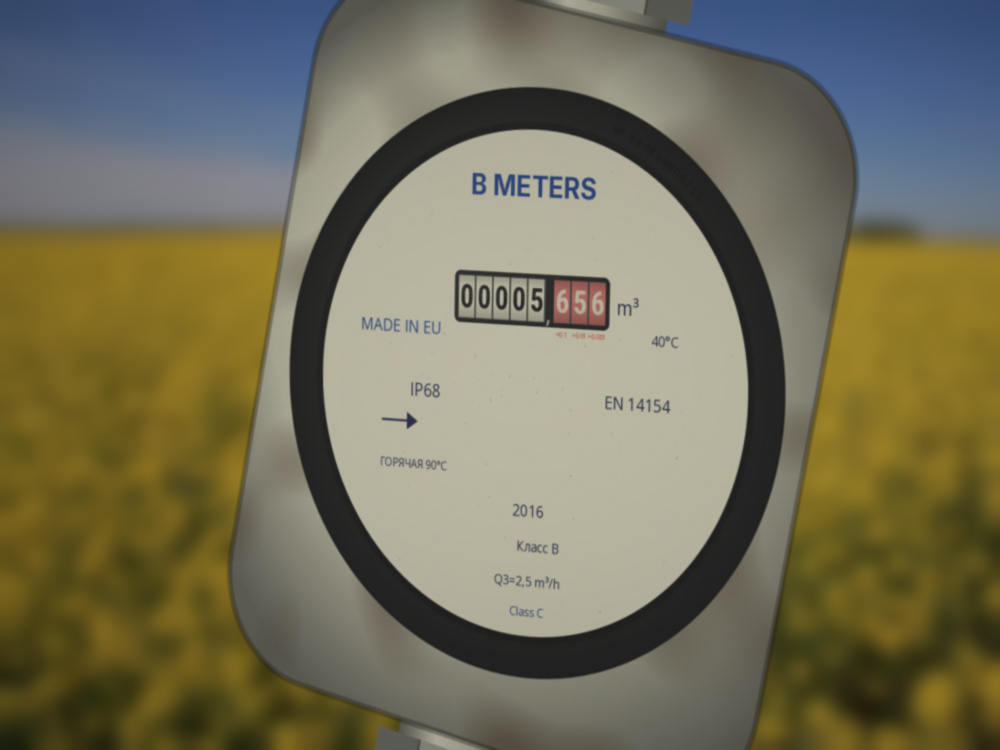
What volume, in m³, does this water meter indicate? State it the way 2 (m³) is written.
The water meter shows 5.656 (m³)
